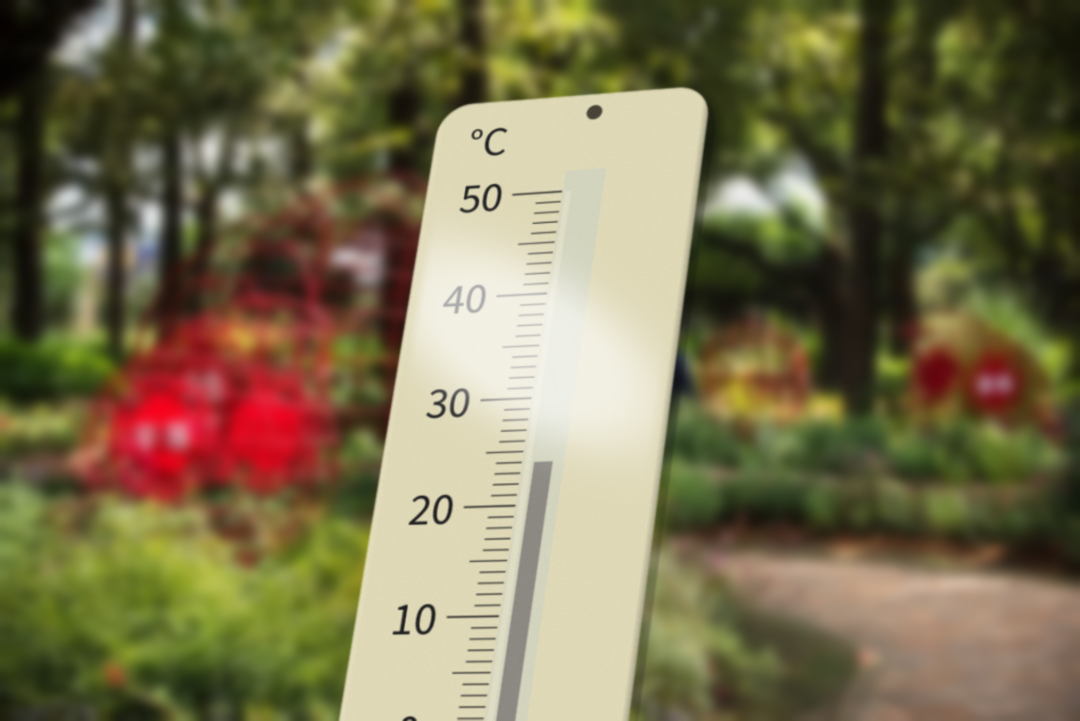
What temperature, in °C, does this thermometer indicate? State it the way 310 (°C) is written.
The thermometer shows 24 (°C)
